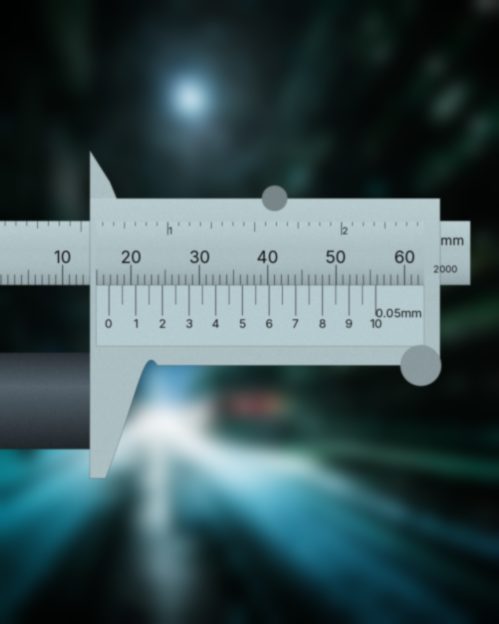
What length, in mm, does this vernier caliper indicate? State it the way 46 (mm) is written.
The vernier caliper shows 16.8 (mm)
